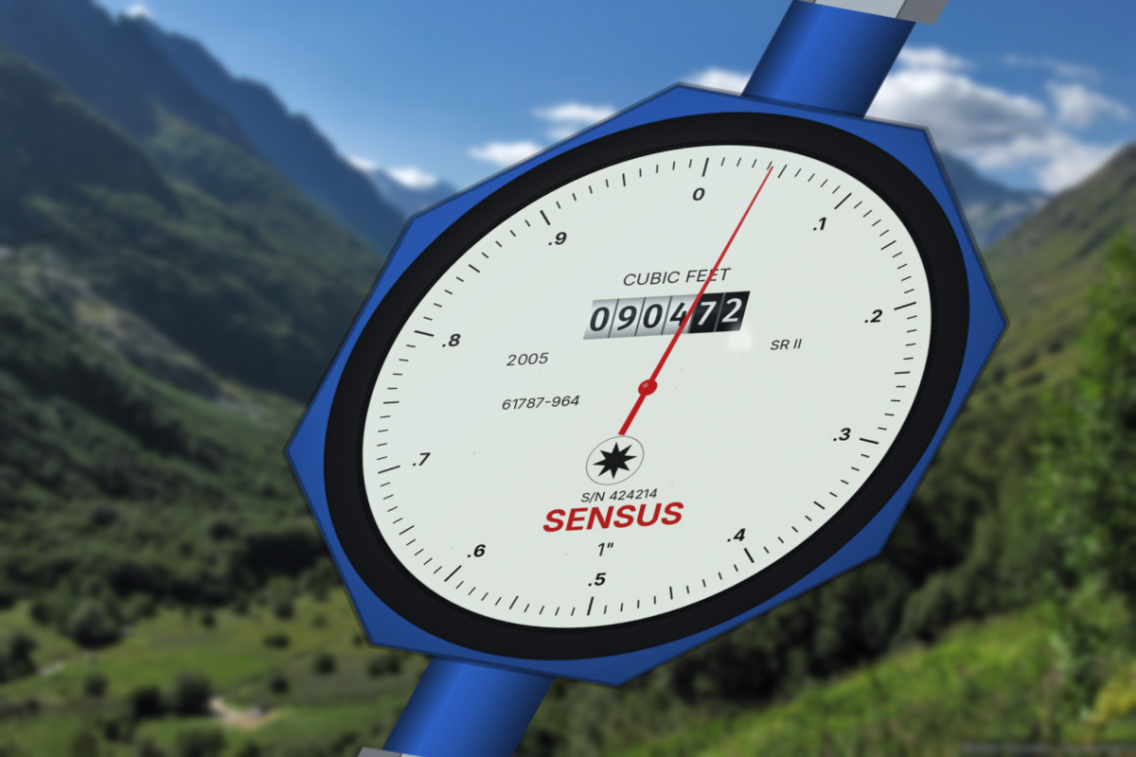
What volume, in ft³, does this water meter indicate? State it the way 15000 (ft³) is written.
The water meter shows 90472.04 (ft³)
